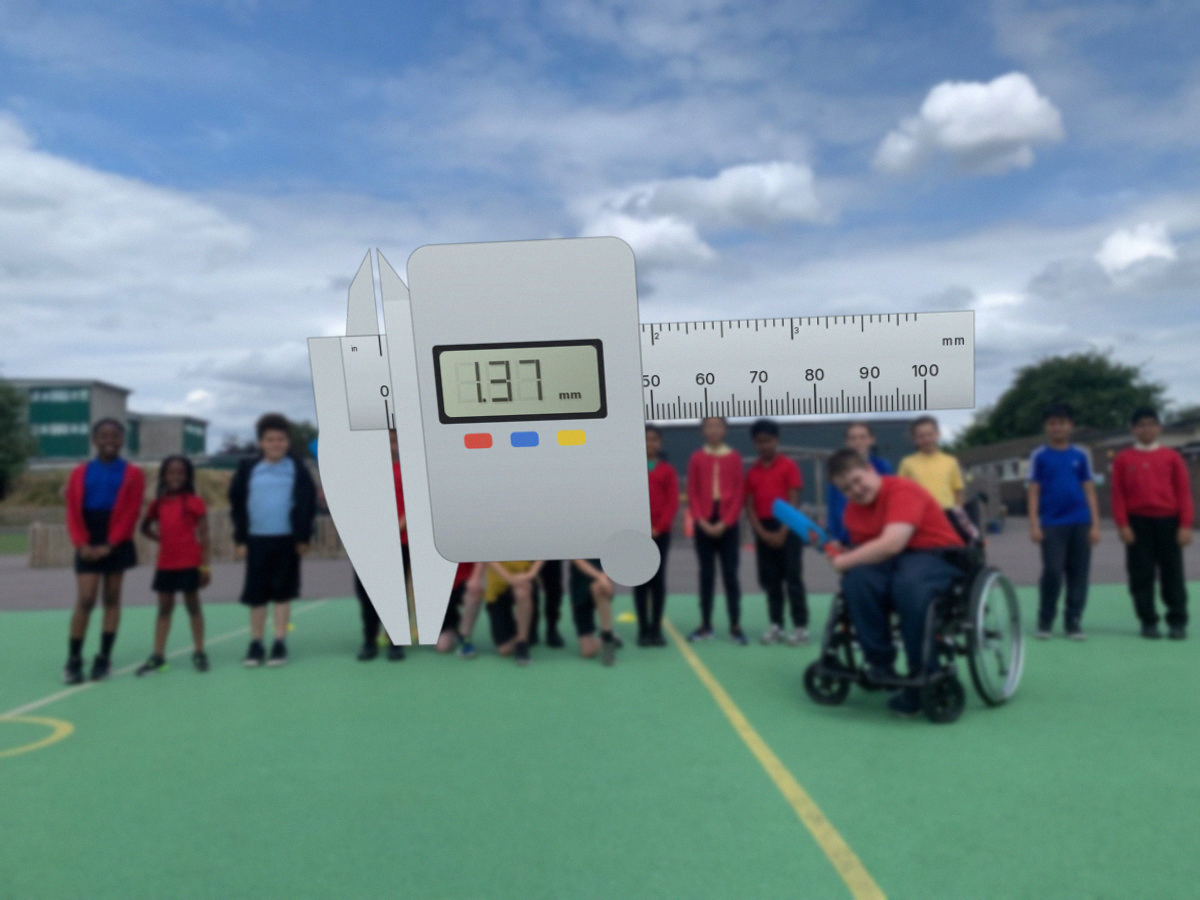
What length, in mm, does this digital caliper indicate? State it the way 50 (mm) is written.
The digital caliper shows 1.37 (mm)
